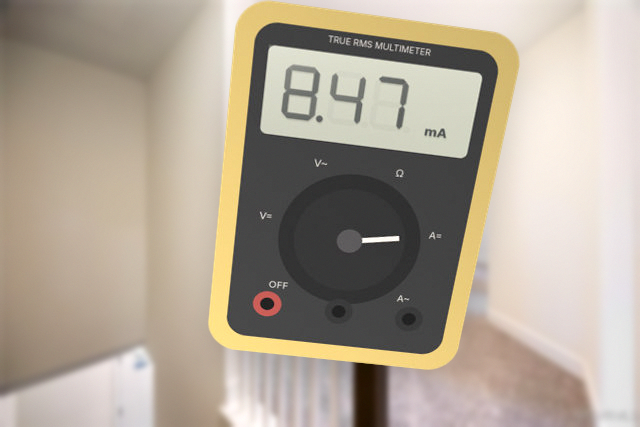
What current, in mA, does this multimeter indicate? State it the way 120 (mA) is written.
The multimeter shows 8.47 (mA)
